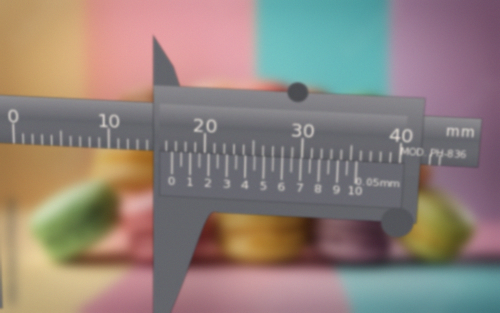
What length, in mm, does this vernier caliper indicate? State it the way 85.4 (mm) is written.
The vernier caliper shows 16.6 (mm)
